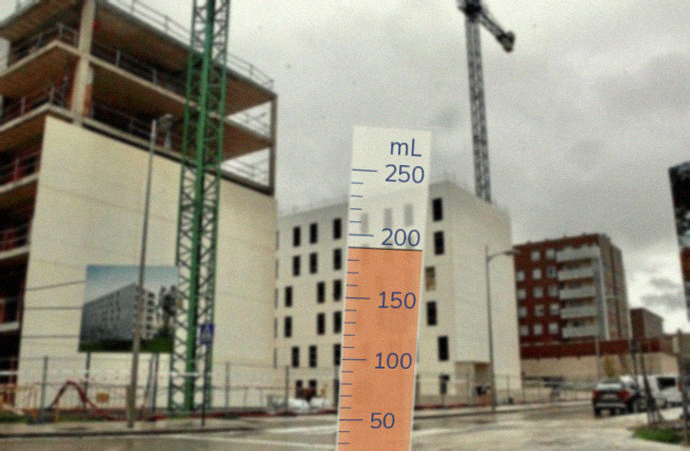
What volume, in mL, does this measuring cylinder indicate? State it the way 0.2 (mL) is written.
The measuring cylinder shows 190 (mL)
